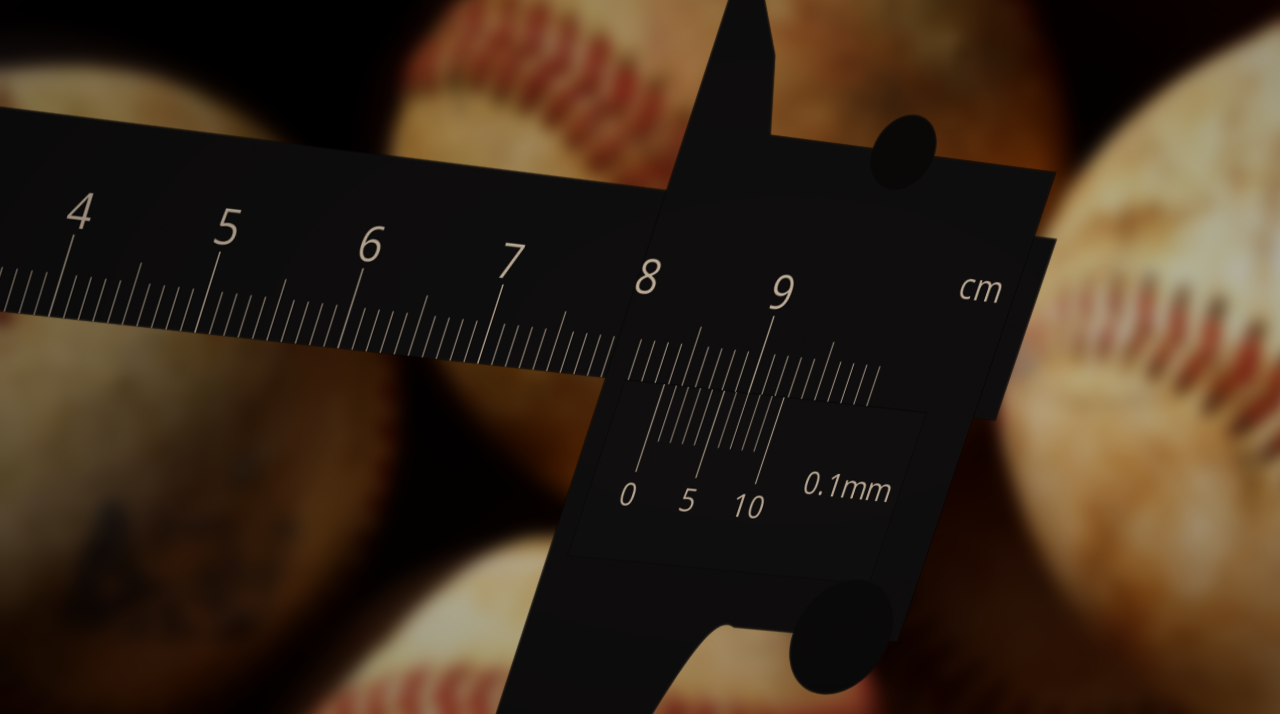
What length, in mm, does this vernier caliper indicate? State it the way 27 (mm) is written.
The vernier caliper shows 83.7 (mm)
